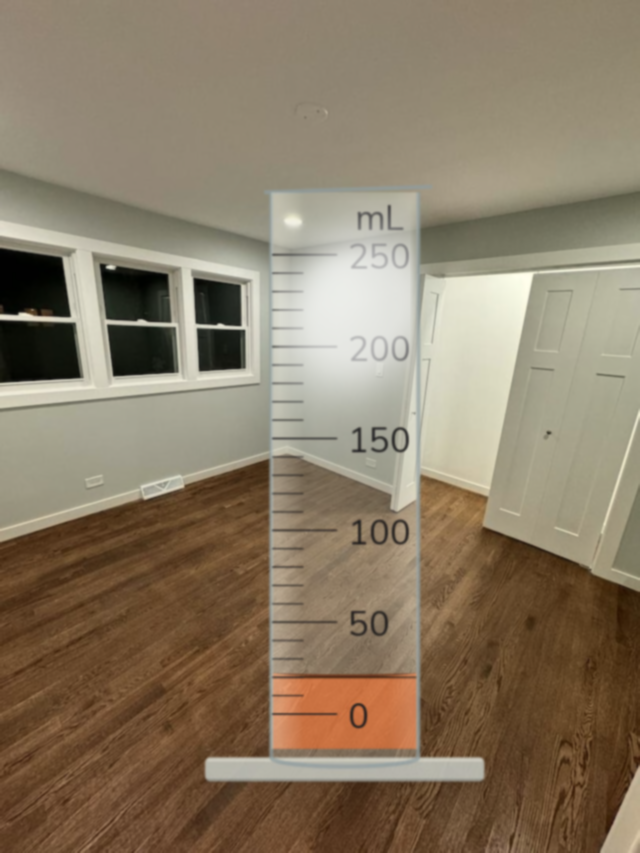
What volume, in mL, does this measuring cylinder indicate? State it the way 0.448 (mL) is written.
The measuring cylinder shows 20 (mL)
